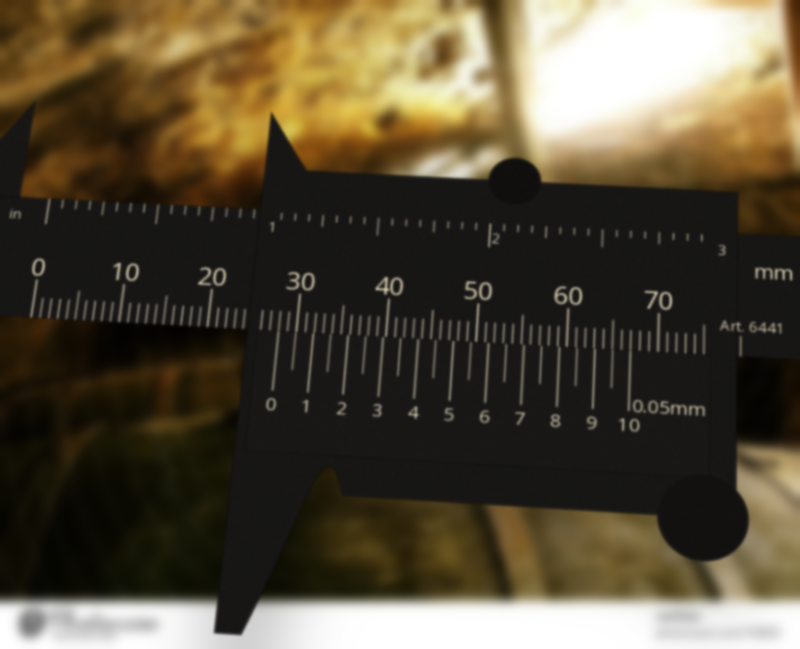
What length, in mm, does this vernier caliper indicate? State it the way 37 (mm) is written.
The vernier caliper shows 28.0 (mm)
